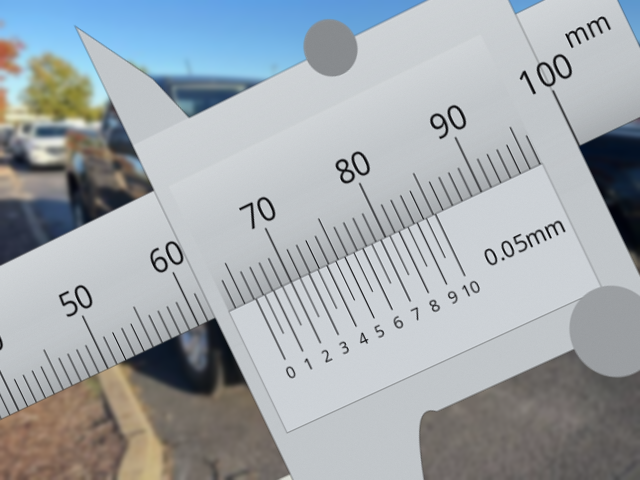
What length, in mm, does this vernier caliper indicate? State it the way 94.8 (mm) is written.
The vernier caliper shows 66.2 (mm)
